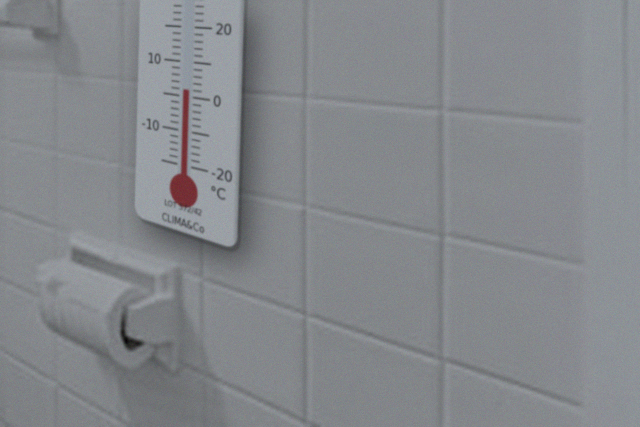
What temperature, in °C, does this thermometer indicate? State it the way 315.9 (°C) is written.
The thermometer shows 2 (°C)
